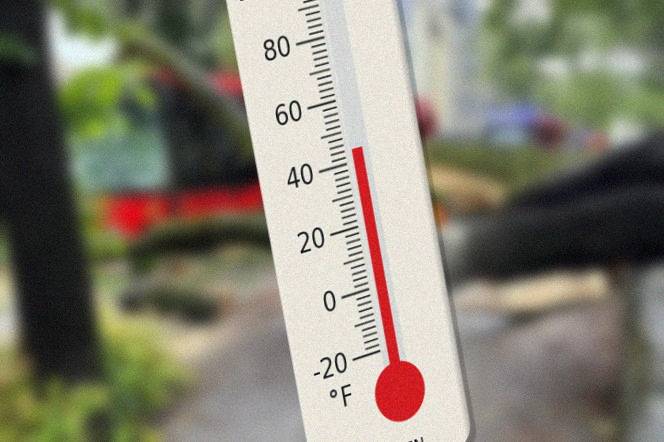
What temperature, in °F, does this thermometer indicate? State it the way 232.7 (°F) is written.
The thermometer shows 44 (°F)
